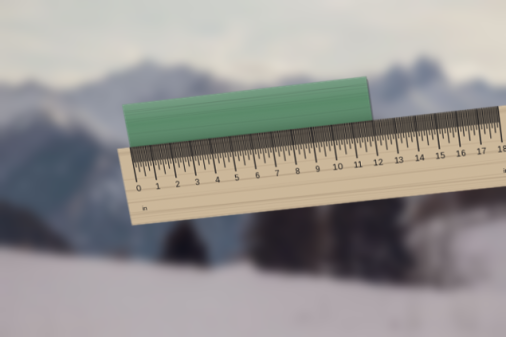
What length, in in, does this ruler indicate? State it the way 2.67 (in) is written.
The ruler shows 12 (in)
